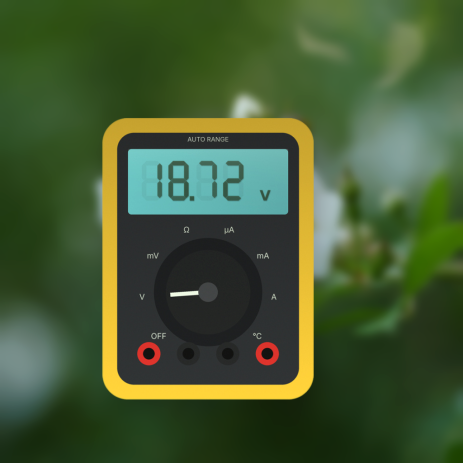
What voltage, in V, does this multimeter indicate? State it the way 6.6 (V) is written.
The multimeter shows 18.72 (V)
